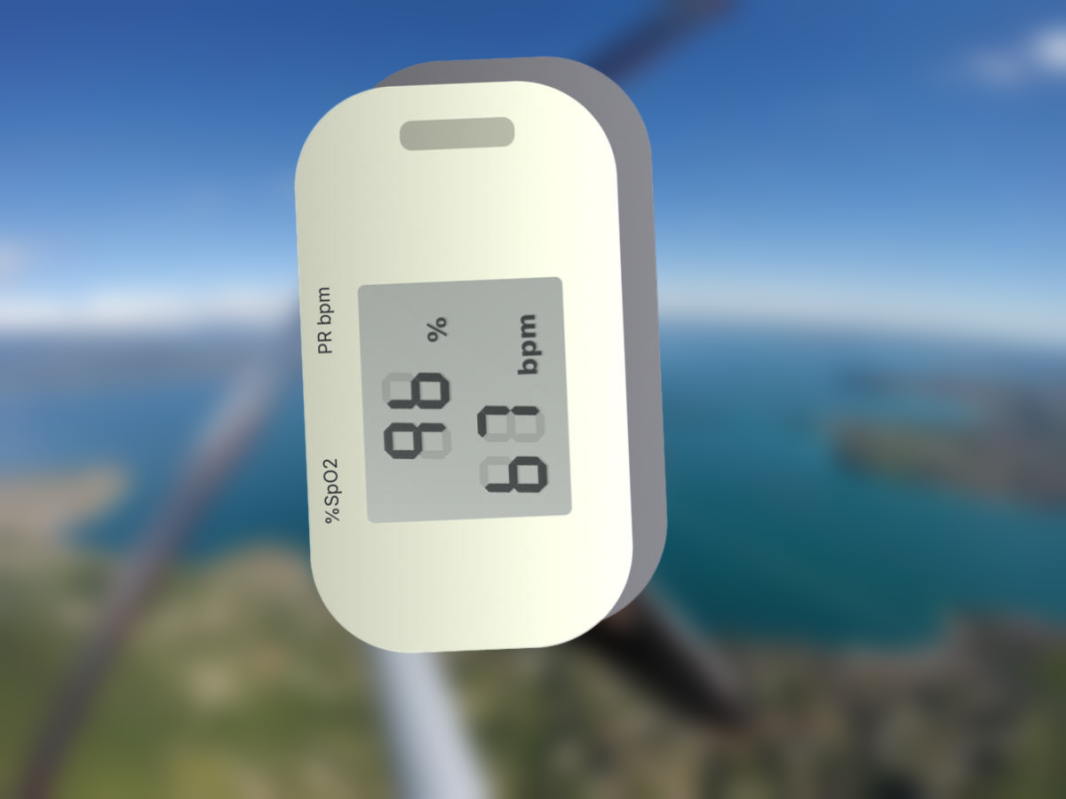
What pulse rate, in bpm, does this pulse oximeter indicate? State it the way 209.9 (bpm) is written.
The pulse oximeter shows 67 (bpm)
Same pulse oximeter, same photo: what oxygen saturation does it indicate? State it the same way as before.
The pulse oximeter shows 96 (%)
